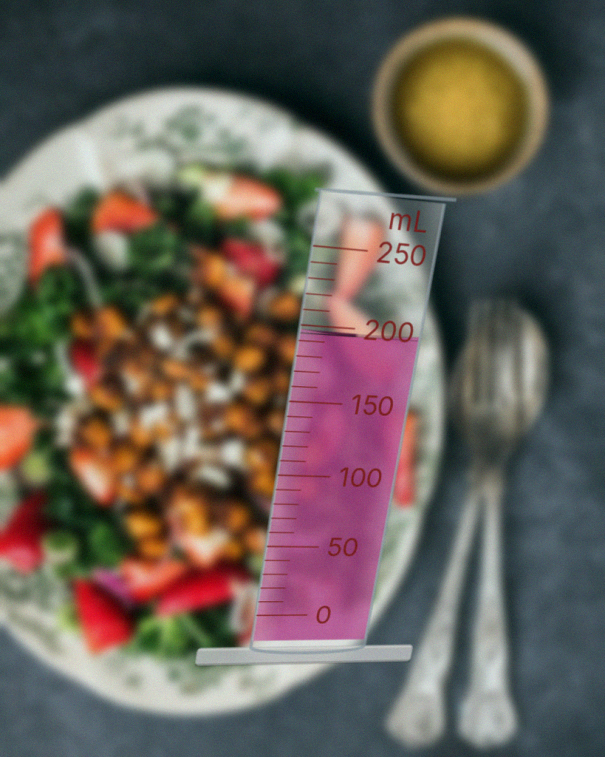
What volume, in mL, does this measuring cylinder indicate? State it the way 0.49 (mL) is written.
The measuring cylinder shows 195 (mL)
